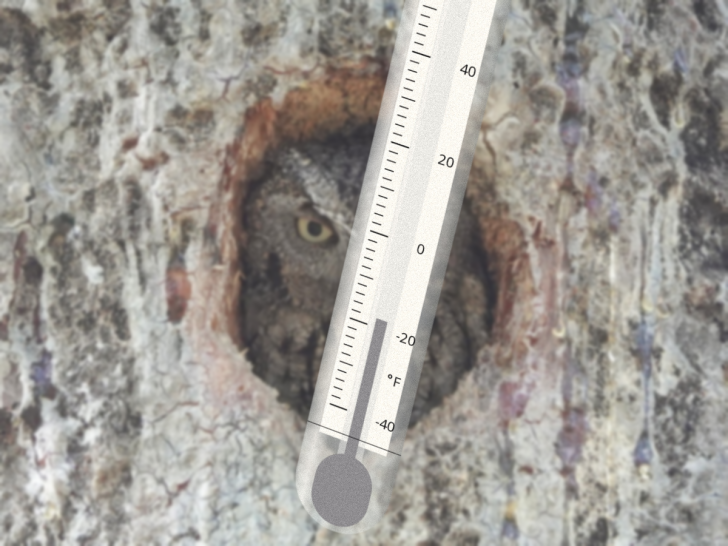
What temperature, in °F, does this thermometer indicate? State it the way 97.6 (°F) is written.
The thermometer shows -18 (°F)
